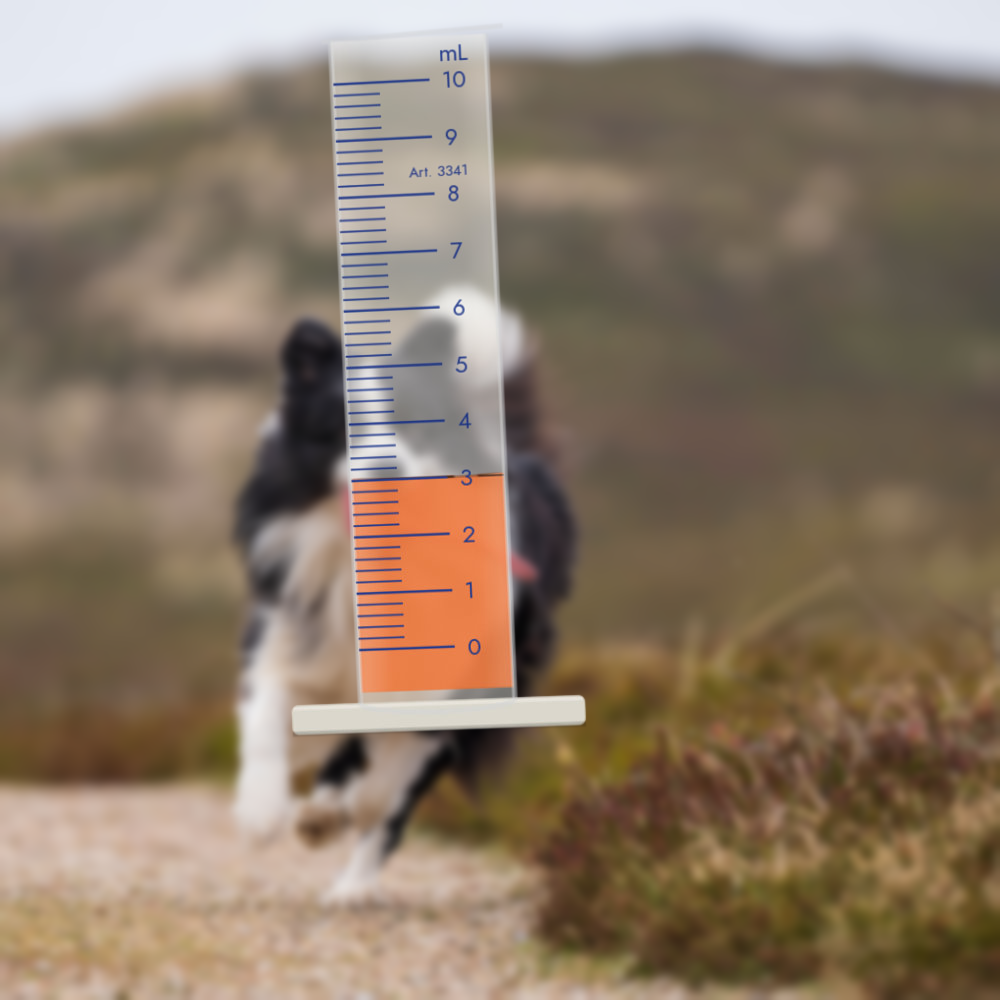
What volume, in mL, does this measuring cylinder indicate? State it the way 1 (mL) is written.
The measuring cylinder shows 3 (mL)
